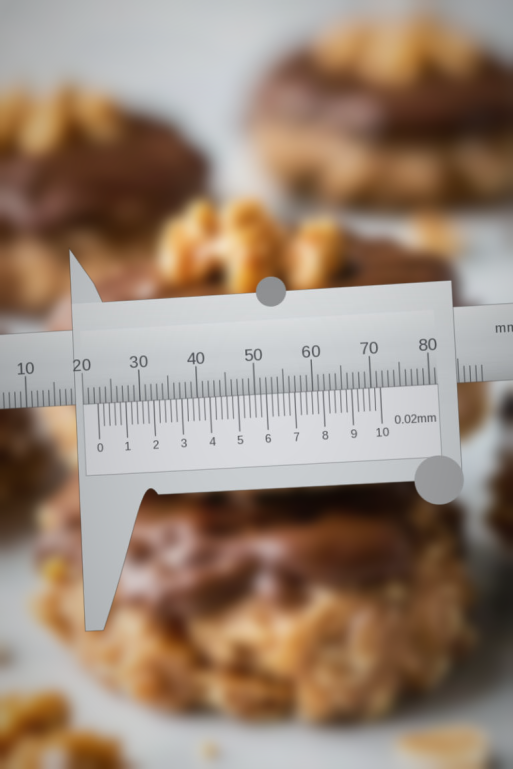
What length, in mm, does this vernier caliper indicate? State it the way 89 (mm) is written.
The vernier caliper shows 22.6 (mm)
